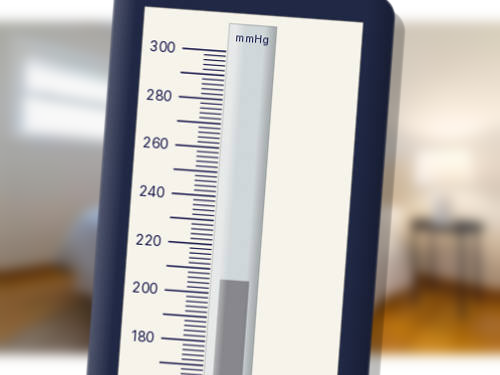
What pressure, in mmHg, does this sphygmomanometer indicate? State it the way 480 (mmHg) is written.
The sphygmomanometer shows 206 (mmHg)
